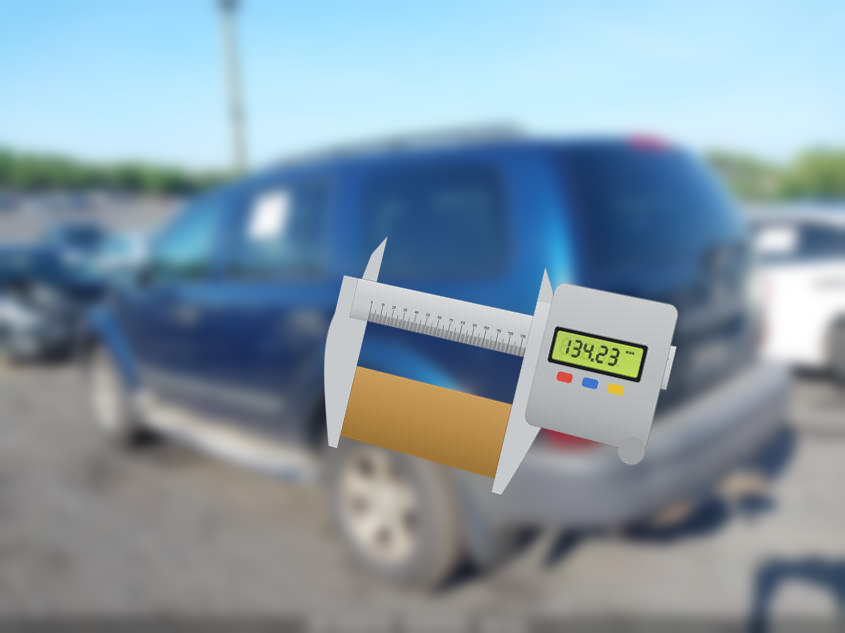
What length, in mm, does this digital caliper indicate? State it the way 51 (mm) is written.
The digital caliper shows 134.23 (mm)
